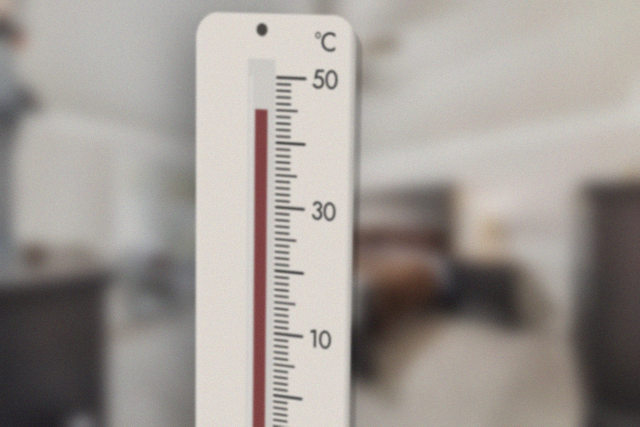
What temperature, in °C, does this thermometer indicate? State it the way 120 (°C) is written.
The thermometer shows 45 (°C)
